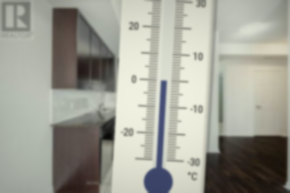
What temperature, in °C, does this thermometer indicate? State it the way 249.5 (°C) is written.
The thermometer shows 0 (°C)
